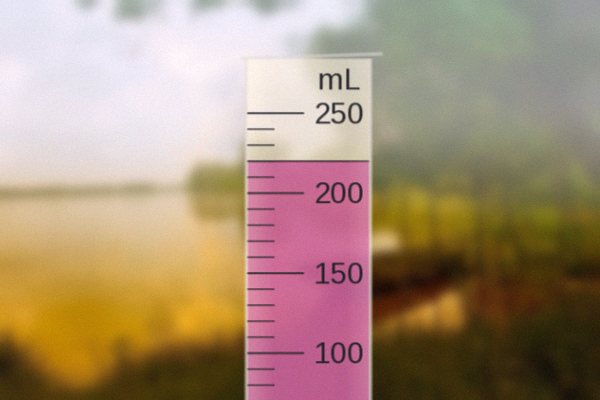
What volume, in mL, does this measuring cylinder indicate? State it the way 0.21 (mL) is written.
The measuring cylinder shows 220 (mL)
